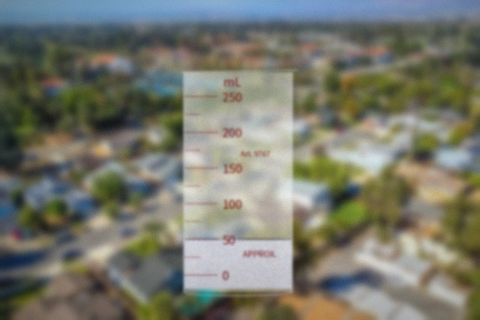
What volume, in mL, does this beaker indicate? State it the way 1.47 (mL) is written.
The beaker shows 50 (mL)
